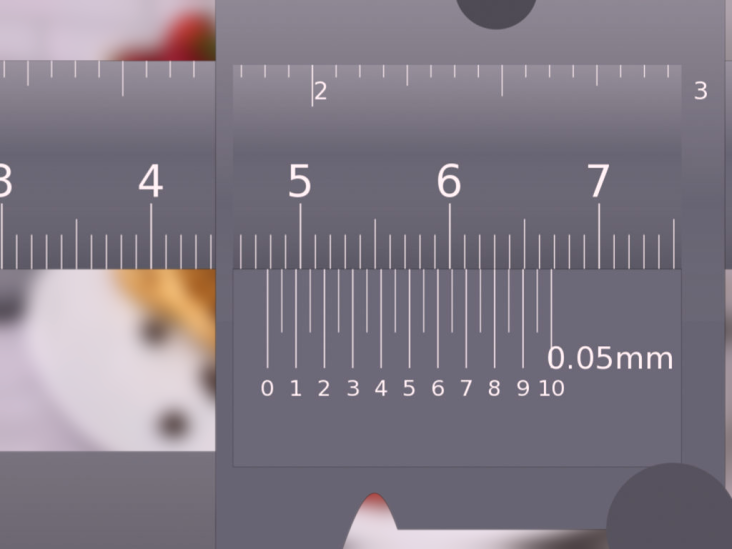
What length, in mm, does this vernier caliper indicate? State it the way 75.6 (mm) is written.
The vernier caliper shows 47.8 (mm)
